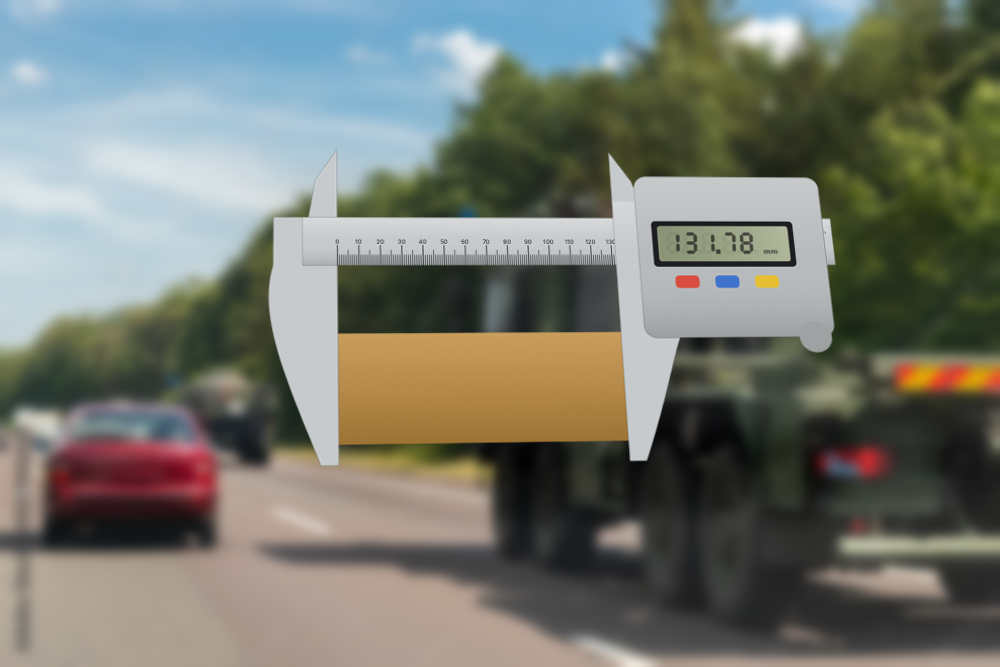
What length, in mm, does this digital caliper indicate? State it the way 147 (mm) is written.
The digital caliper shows 131.78 (mm)
